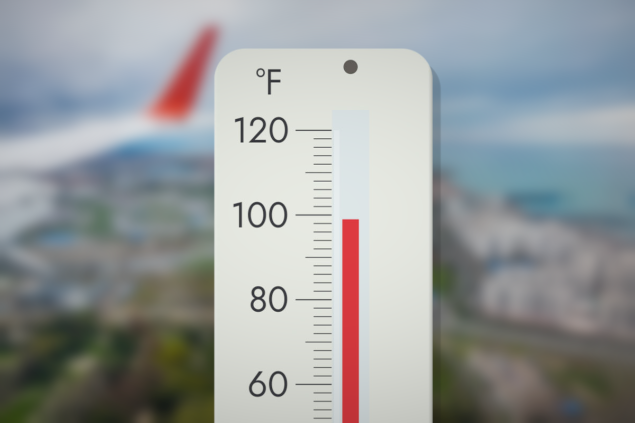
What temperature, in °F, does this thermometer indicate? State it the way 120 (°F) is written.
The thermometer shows 99 (°F)
